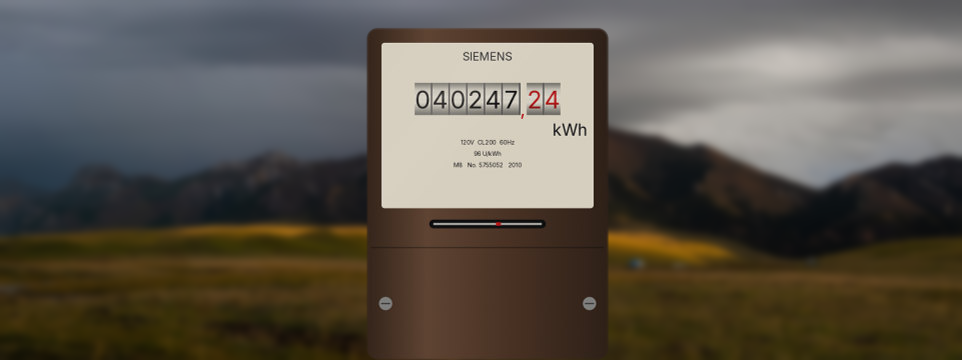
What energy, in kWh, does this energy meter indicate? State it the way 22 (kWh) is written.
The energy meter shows 40247.24 (kWh)
